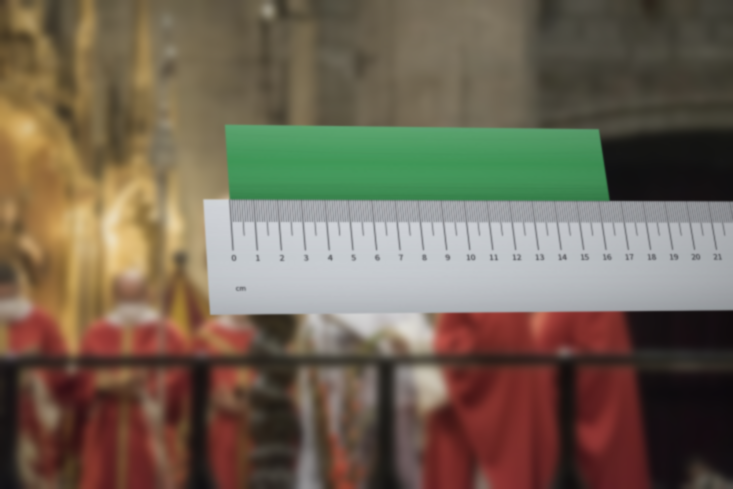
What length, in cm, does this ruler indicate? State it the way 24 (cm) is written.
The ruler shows 16.5 (cm)
